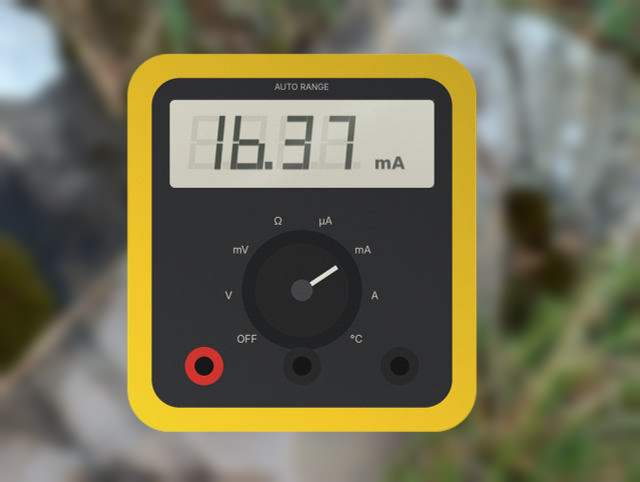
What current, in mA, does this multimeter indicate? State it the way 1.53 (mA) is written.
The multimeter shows 16.37 (mA)
